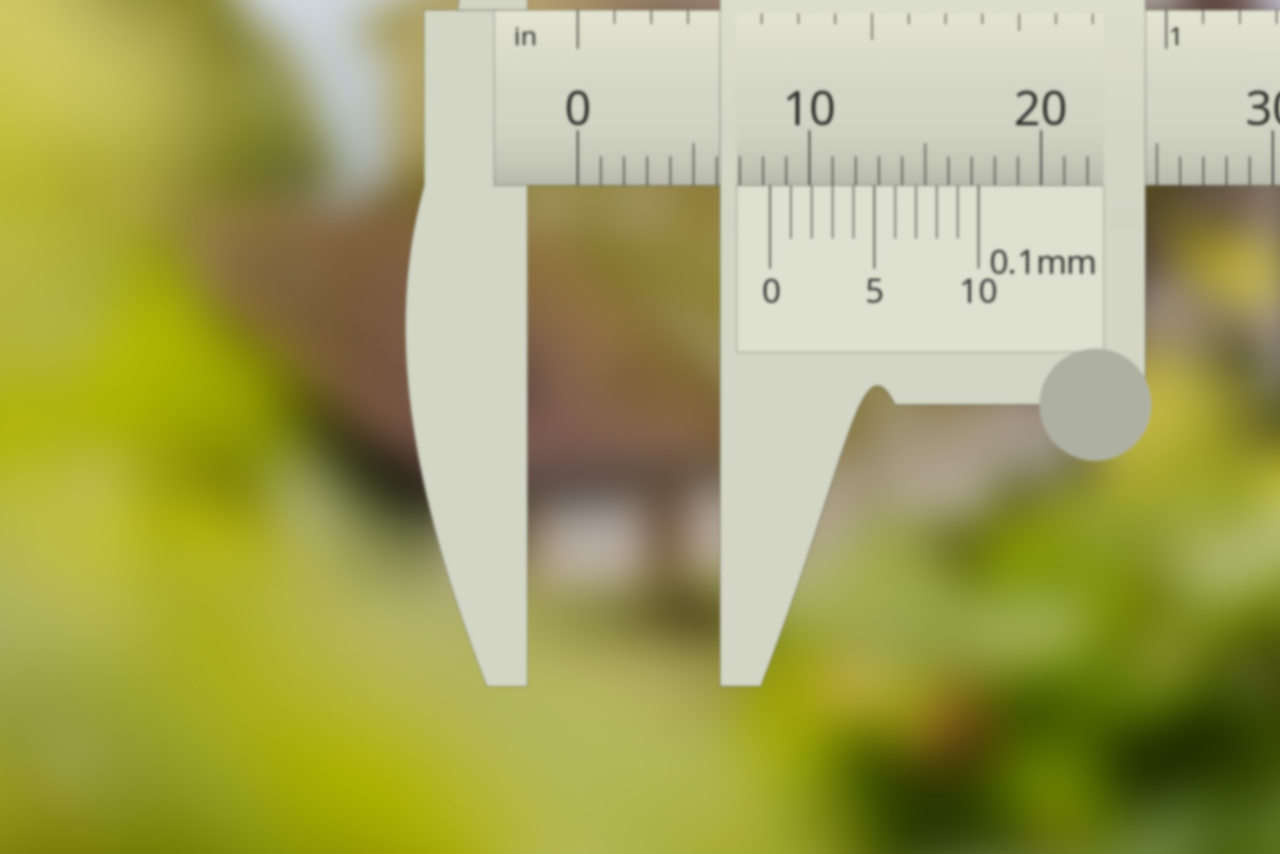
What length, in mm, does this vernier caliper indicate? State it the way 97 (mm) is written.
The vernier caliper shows 8.3 (mm)
